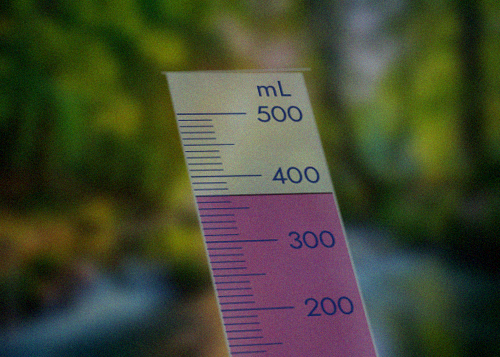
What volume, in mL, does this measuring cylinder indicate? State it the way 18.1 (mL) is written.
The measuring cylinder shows 370 (mL)
